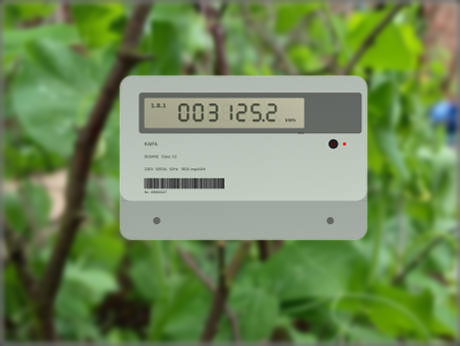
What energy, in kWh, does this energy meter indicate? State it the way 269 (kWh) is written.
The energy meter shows 3125.2 (kWh)
